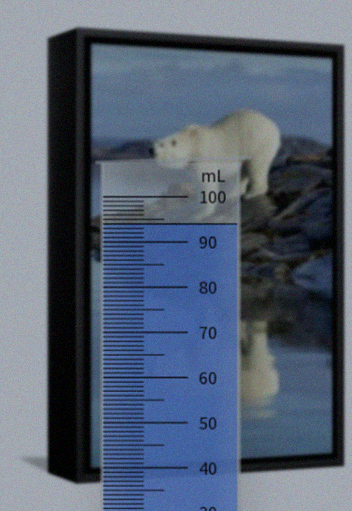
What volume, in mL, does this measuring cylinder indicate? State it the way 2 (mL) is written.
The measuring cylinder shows 94 (mL)
